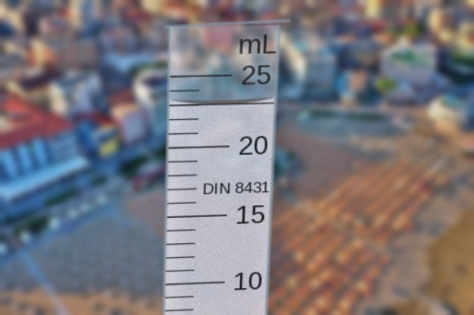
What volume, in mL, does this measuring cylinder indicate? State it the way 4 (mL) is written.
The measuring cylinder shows 23 (mL)
